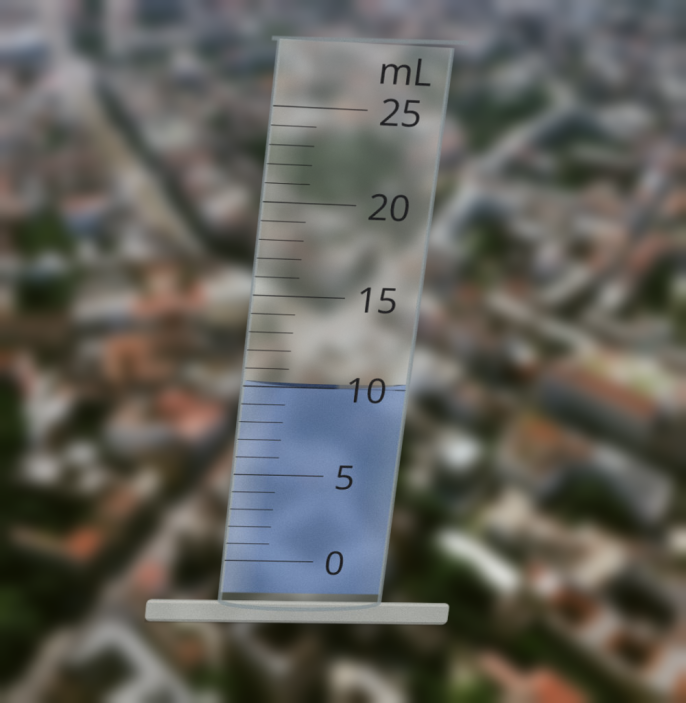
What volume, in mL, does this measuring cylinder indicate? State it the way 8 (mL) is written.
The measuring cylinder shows 10 (mL)
